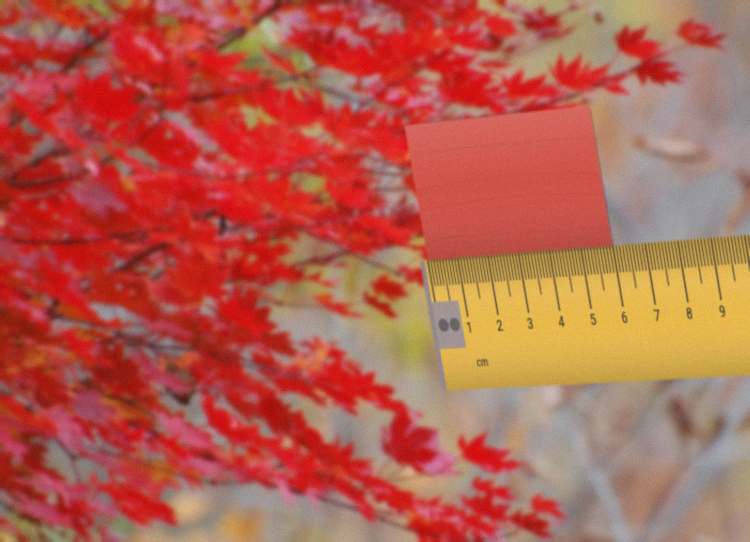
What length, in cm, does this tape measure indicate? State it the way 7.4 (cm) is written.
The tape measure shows 6 (cm)
